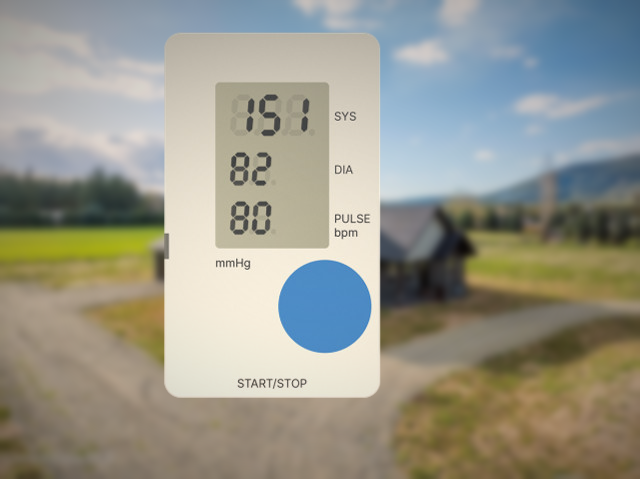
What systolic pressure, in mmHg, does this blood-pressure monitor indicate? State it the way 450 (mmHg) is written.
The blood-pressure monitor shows 151 (mmHg)
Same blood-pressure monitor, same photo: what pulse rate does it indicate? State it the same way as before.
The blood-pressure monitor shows 80 (bpm)
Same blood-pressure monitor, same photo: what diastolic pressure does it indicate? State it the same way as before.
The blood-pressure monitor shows 82 (mmHg)
